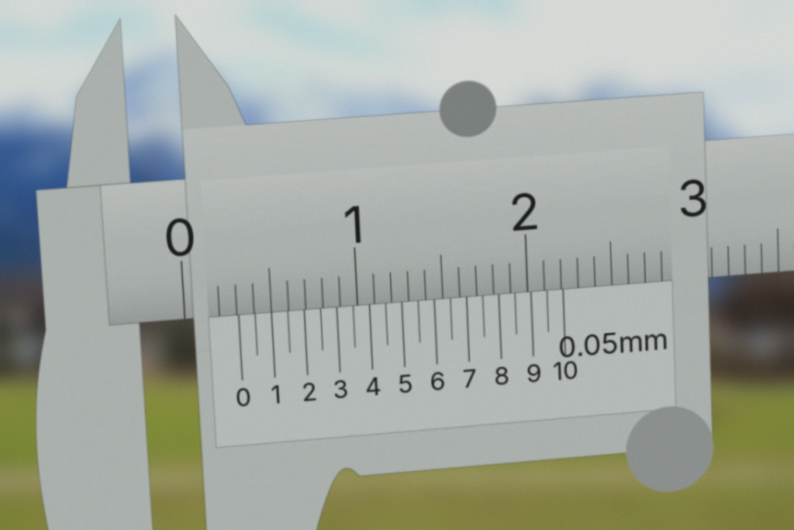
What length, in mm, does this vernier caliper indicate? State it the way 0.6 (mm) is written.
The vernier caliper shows 3.1 (mm)
